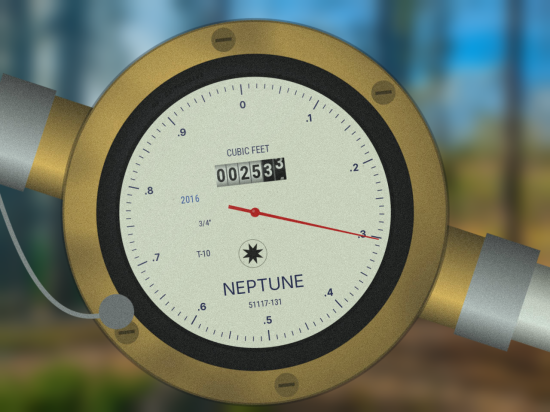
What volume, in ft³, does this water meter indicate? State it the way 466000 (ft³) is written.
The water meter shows 2533.30 (ft³)
